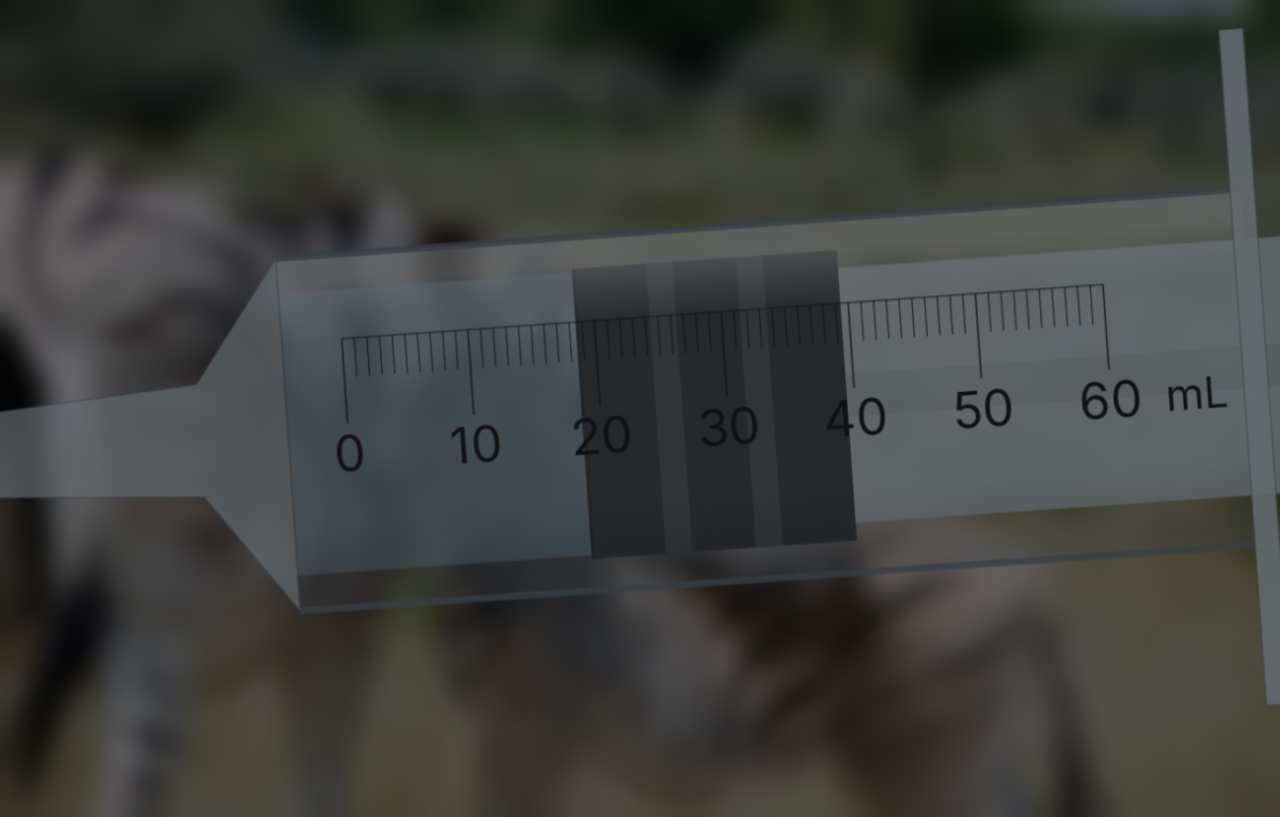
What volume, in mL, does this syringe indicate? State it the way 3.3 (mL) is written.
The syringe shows 18.5 (mL)
